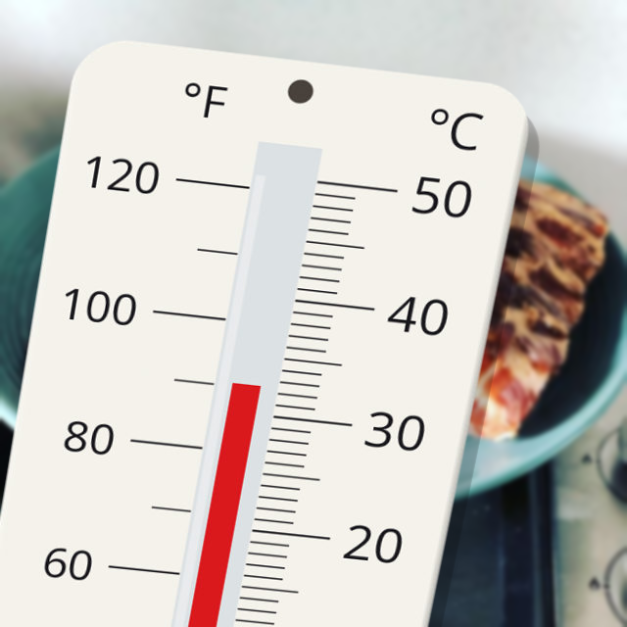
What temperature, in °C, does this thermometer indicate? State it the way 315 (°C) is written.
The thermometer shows 32.5 (°C)
